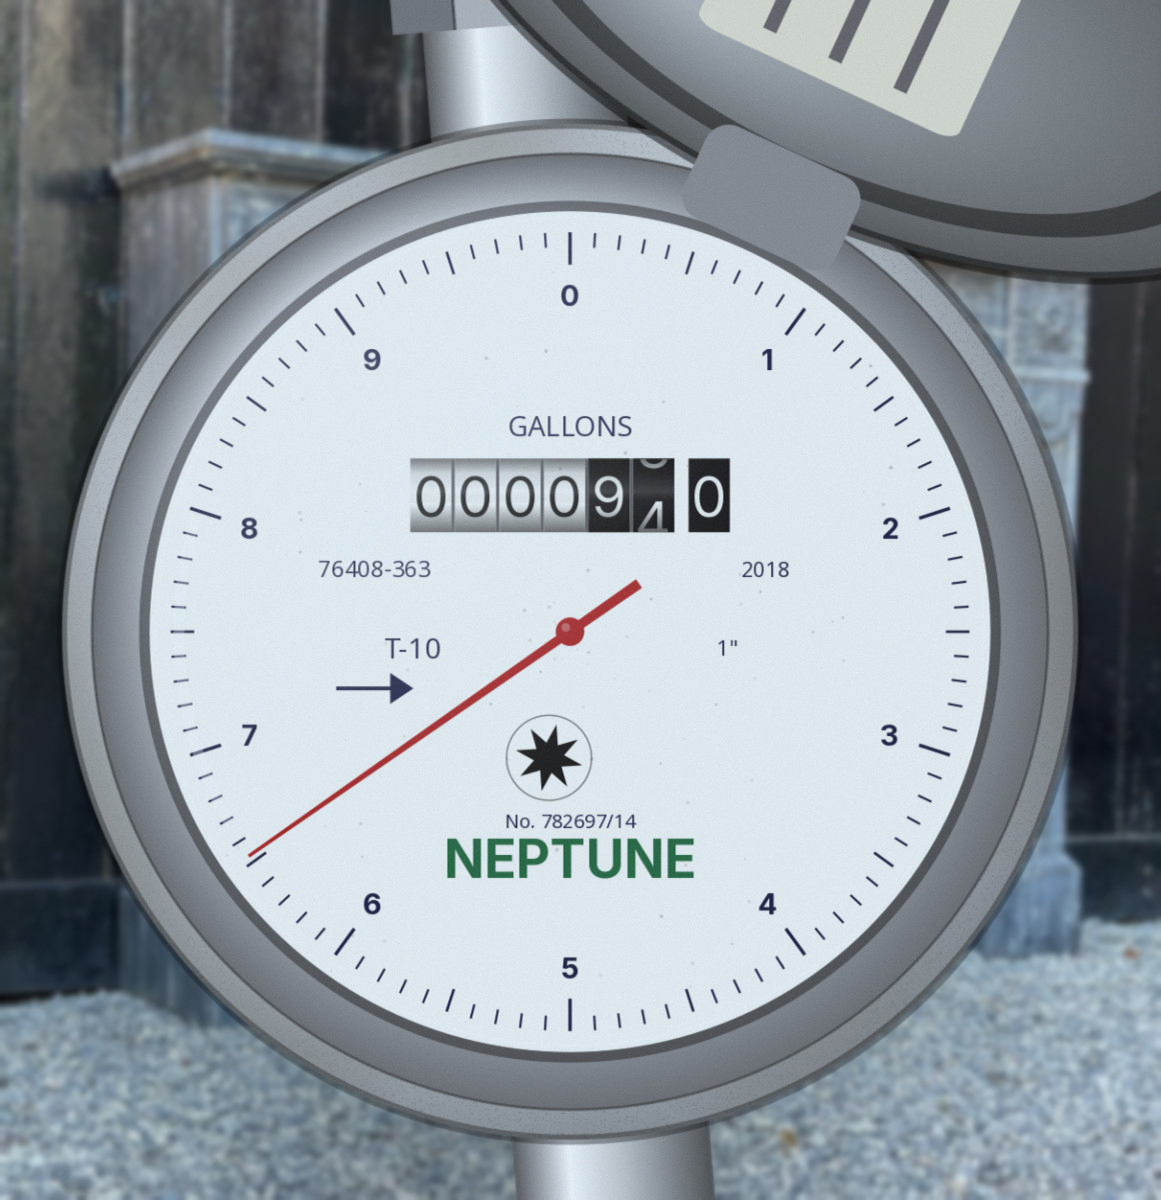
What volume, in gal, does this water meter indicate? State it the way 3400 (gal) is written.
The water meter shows 936.5 (gal)
